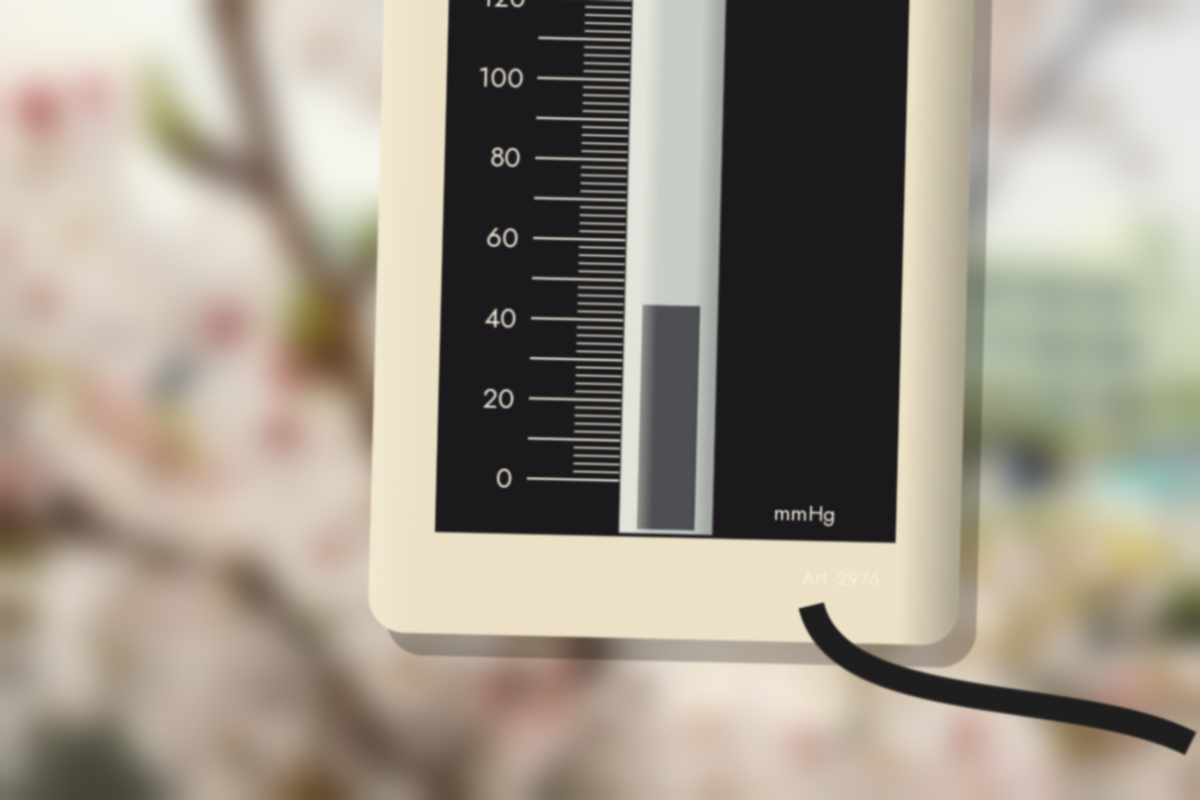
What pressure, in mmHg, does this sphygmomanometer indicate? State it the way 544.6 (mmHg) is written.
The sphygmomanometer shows 44 (mmHg)
